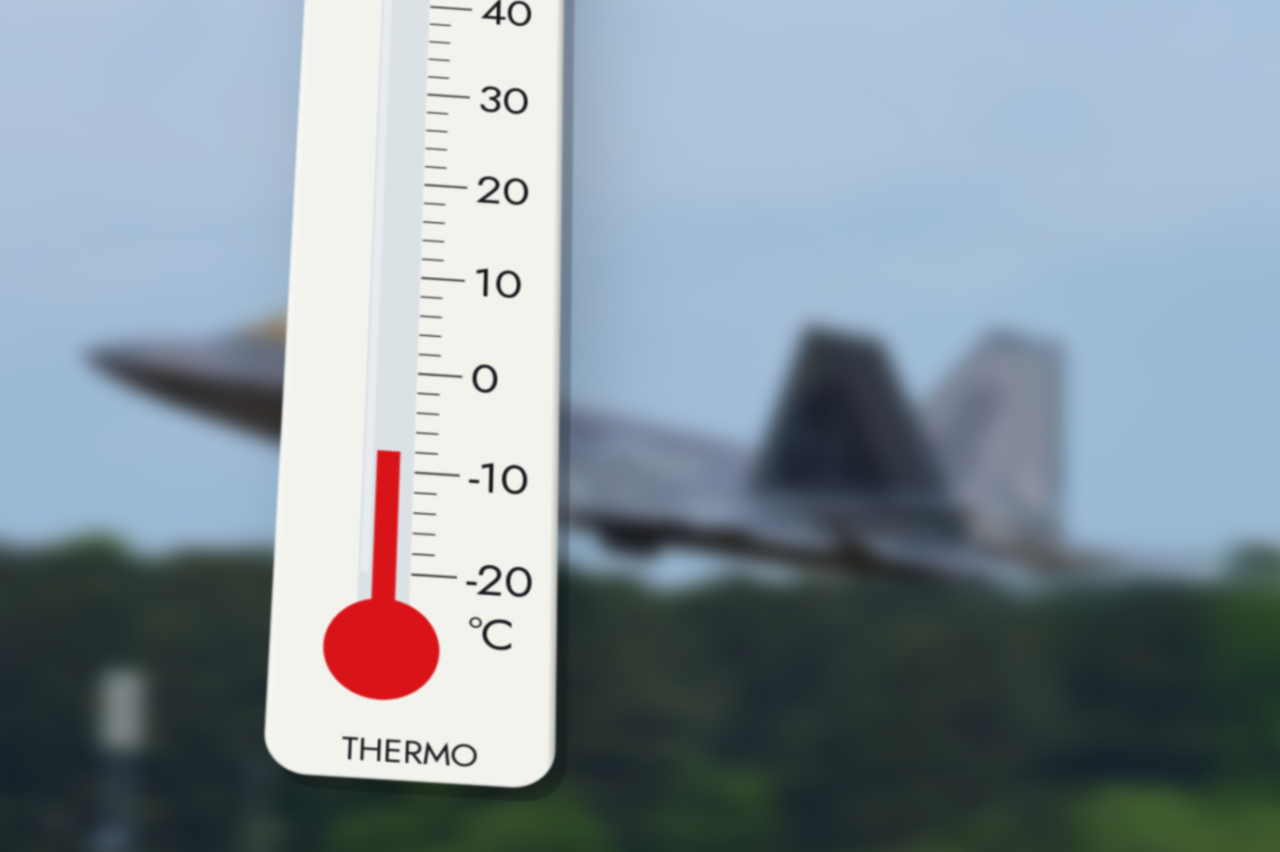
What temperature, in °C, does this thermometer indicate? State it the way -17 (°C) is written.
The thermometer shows -8 (°C)
